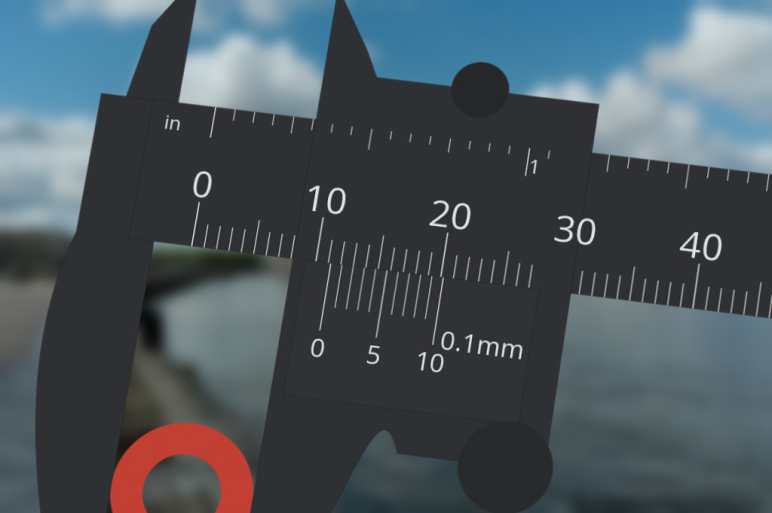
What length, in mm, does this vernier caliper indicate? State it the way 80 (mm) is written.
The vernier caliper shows 11.2 (mm)
